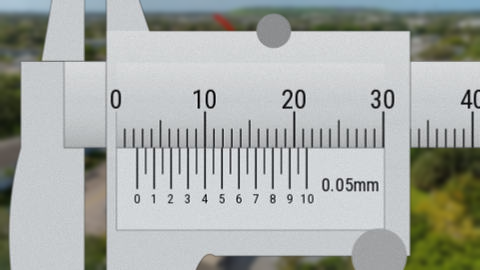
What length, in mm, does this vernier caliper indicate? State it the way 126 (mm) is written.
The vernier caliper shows 2.4 (mm)
